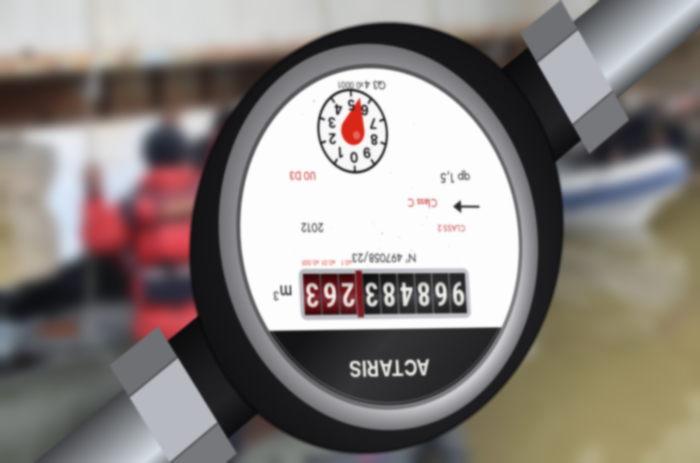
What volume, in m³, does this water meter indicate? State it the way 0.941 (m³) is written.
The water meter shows 968483.2635 (m³)
